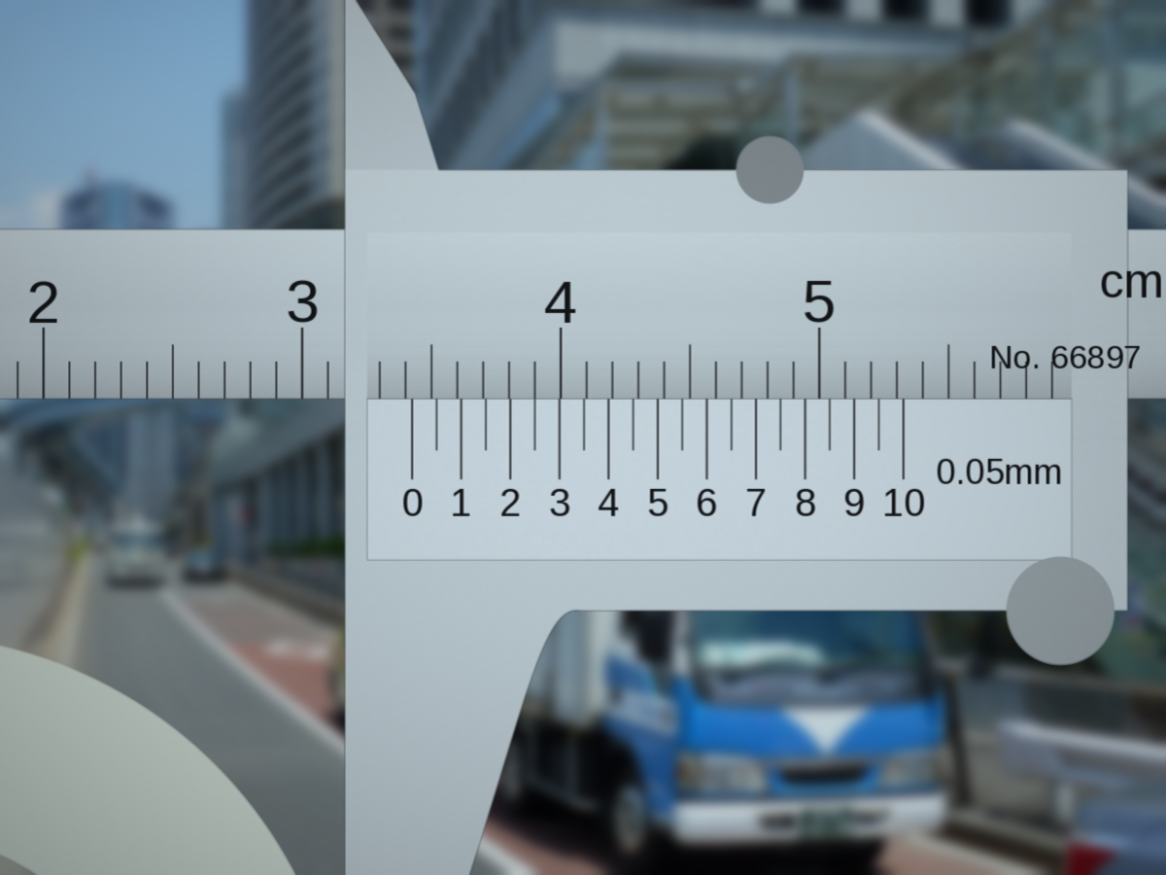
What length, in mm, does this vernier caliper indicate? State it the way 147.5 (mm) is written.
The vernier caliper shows 34.25 (mm)
